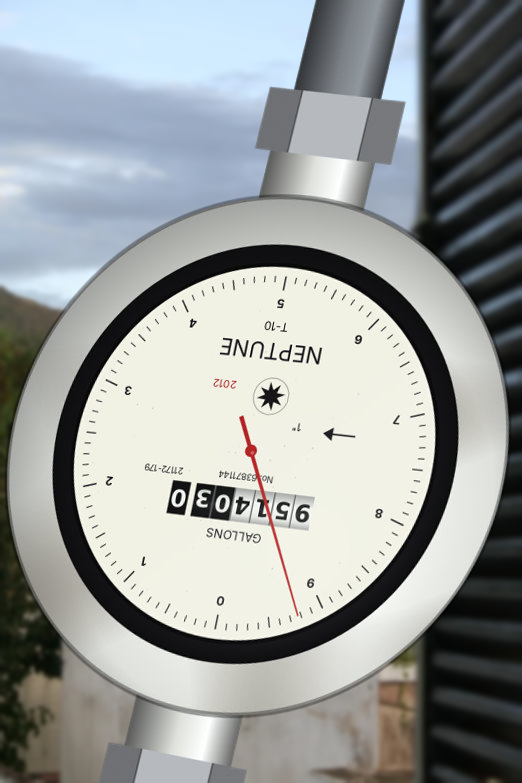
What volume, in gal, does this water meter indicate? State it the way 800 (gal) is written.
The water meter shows 9514029.2 (gal)
